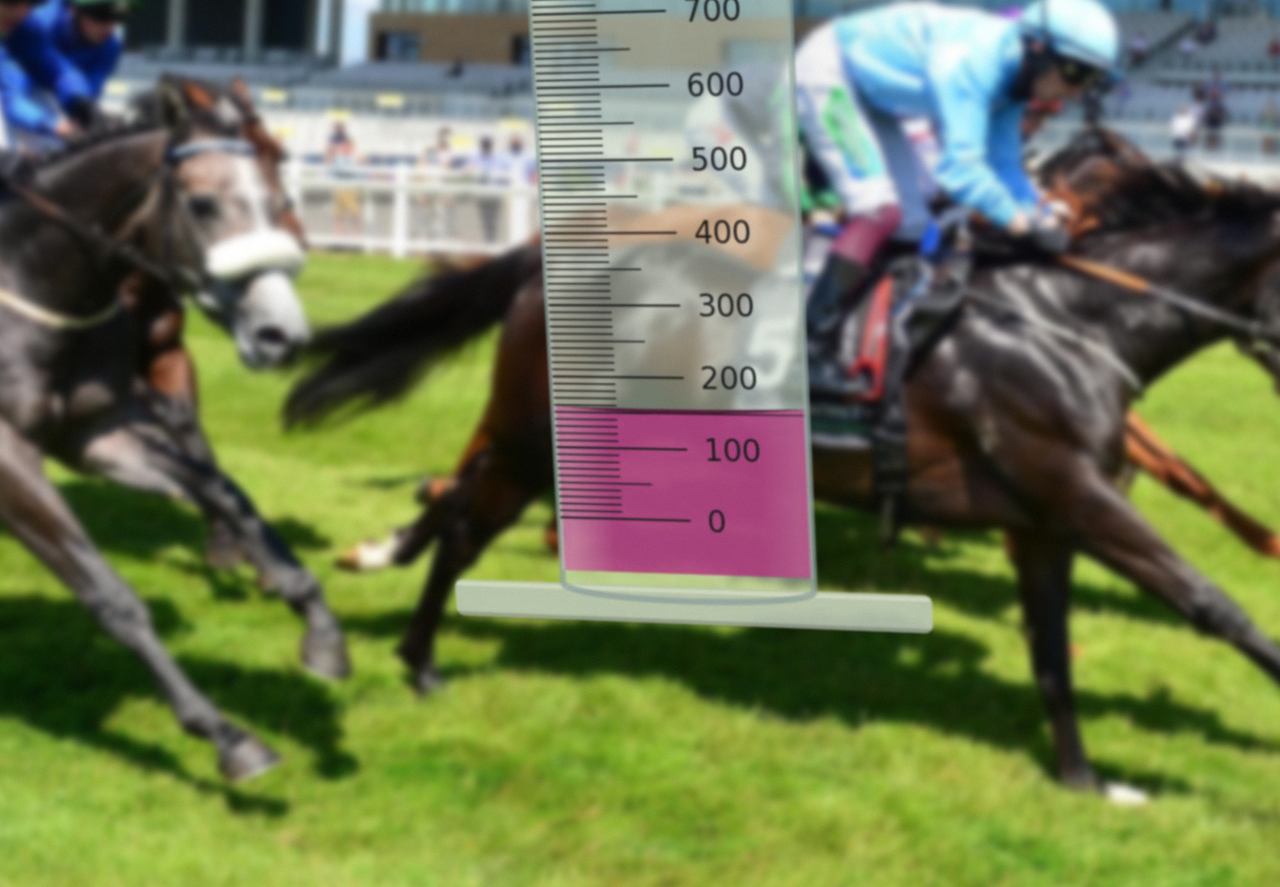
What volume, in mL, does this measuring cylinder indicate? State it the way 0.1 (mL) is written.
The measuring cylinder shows 150 (mL)
